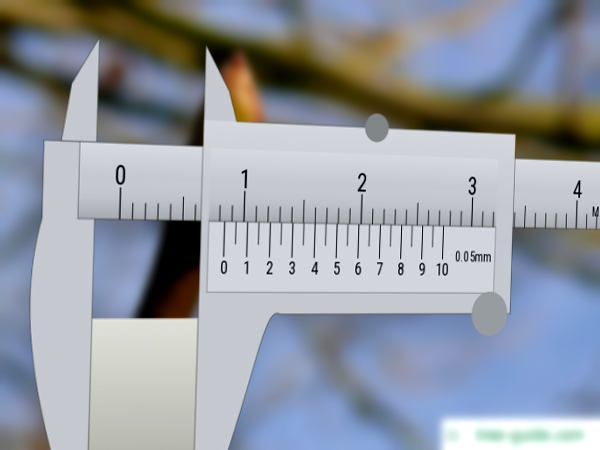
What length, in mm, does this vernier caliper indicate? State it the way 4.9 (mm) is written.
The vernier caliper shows 8.4 (mm)
